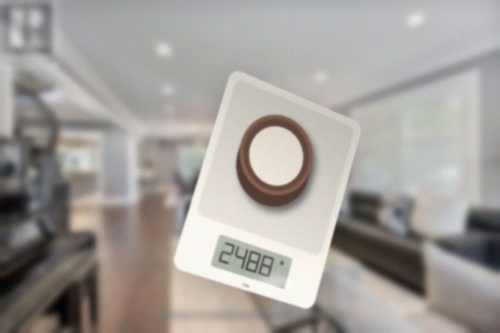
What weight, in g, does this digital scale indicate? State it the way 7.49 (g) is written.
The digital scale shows 2488 (g)
